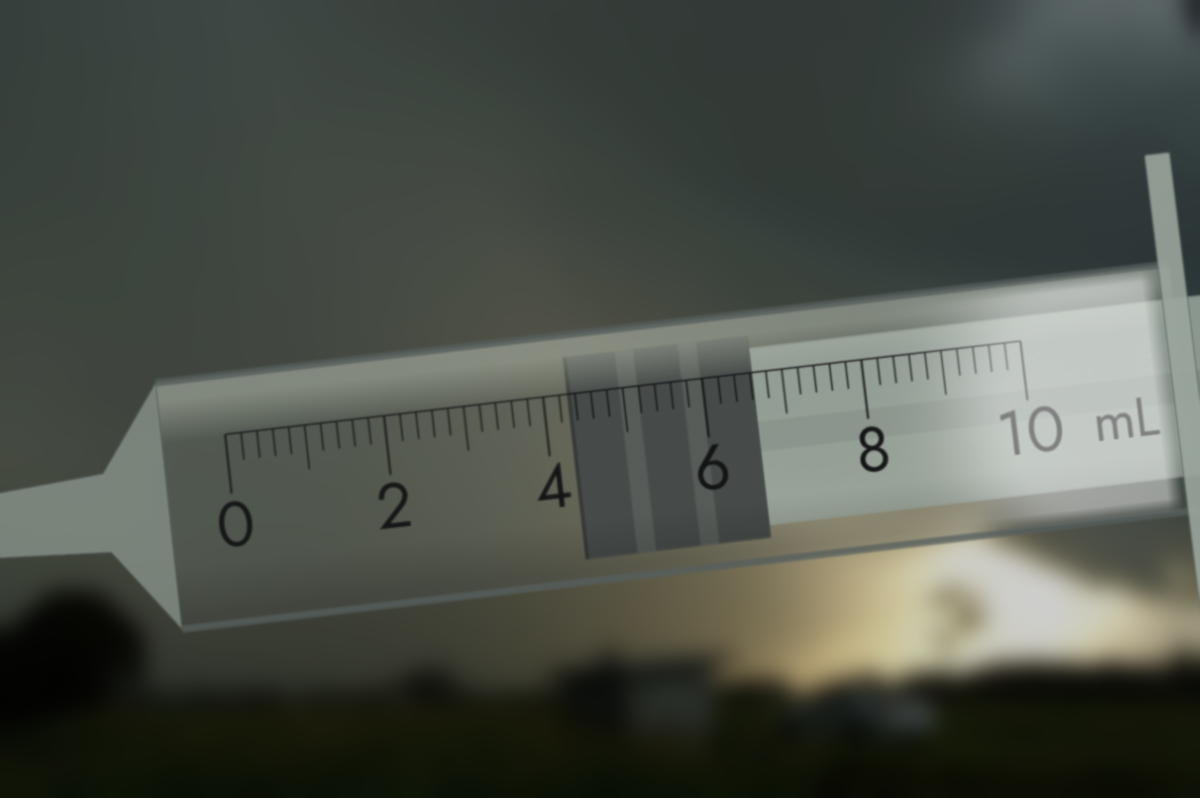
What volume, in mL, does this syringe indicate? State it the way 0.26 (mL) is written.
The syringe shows 4.3 (mL)
